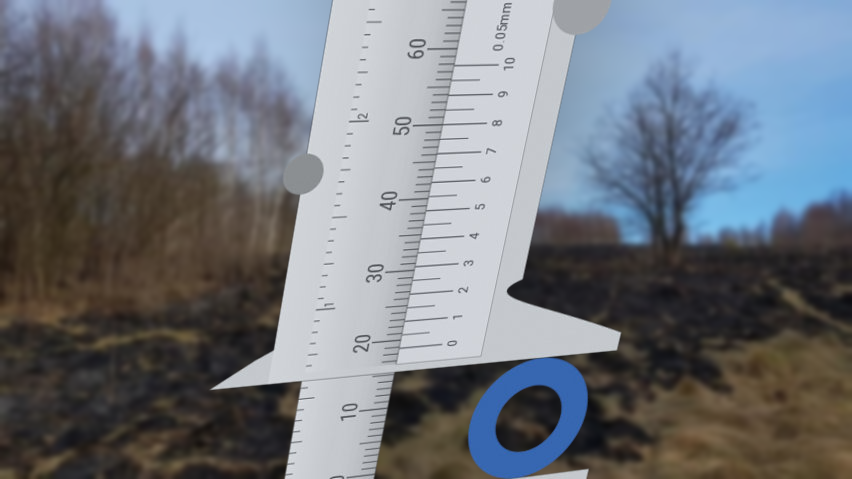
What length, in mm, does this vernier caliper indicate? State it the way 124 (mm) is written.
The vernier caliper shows 18.8 (mm)
